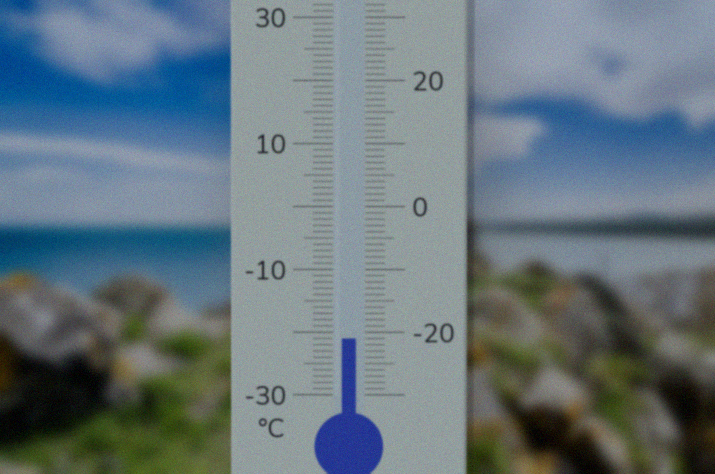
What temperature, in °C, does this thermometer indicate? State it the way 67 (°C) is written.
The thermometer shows -21 (°C)
